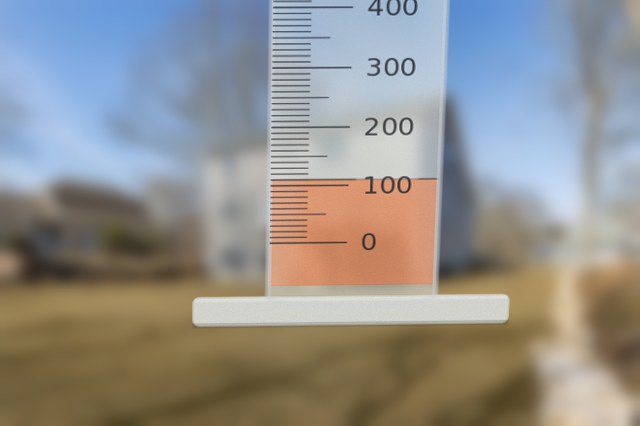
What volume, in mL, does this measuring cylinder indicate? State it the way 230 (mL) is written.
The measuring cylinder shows 110 (mL)
